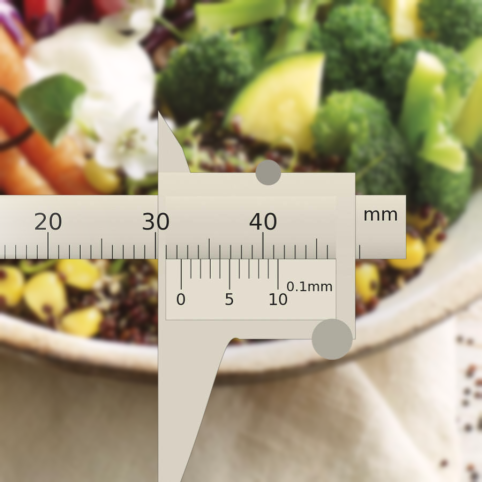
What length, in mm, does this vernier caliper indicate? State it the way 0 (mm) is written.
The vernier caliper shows 32.4 (mm)
